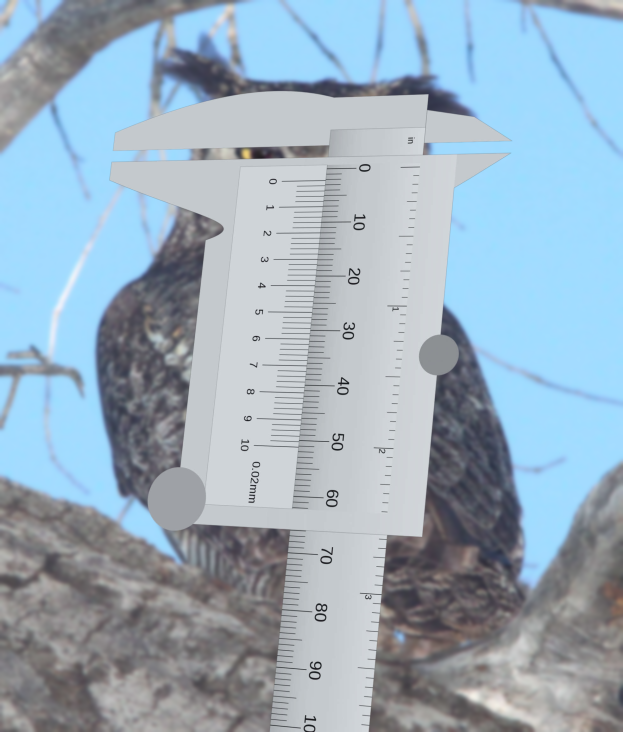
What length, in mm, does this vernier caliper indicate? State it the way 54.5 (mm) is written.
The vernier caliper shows 2.2 (mm)
